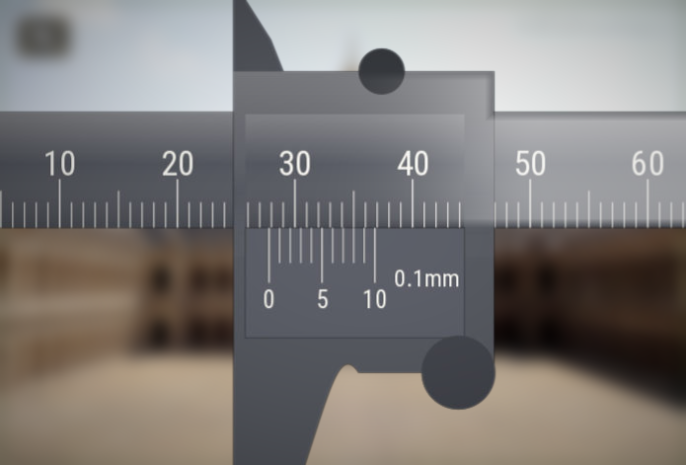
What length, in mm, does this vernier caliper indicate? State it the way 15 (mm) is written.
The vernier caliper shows 27.8 (mm)
